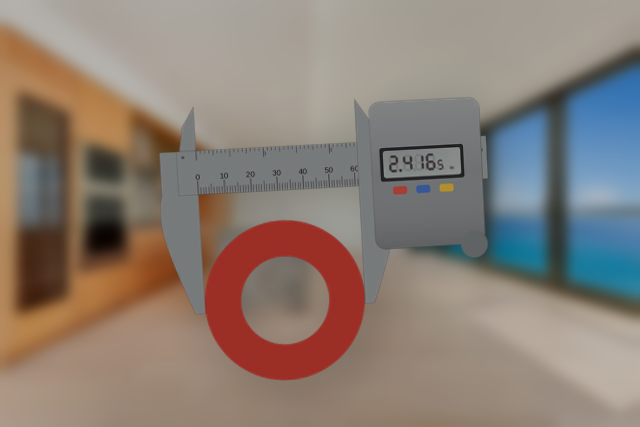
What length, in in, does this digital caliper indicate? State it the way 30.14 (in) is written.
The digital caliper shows 2.4165 (in)
